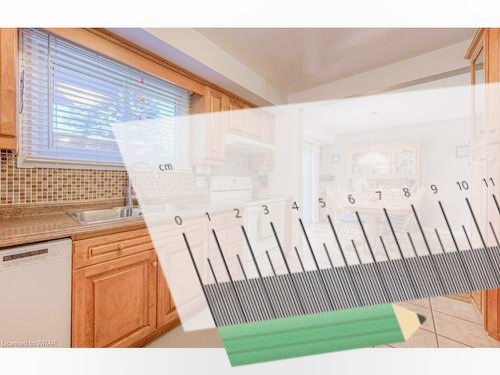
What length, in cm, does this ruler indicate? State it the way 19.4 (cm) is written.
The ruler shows 7 (cm)
